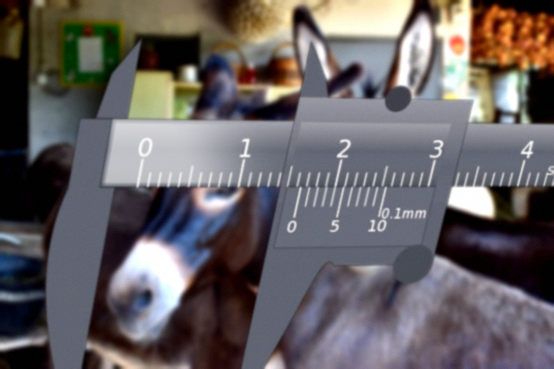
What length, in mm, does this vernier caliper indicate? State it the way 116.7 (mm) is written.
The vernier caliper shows 16.4 (mm)
